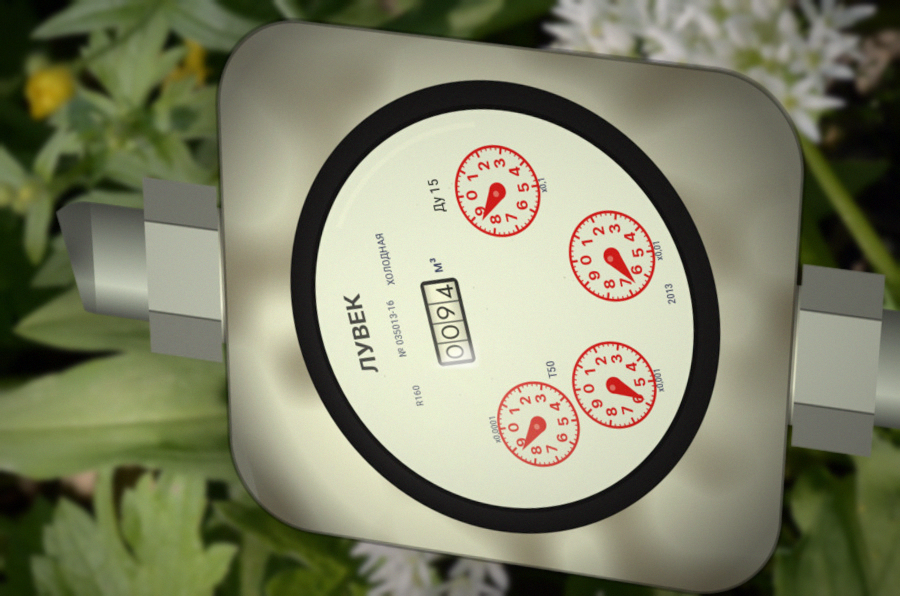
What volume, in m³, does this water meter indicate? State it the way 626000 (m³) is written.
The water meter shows 93.8658 (m³)
